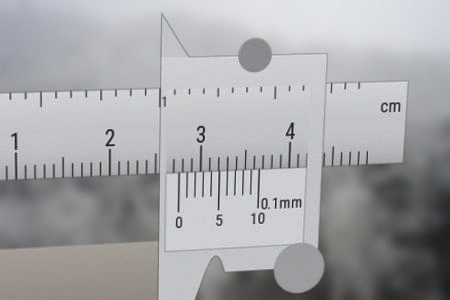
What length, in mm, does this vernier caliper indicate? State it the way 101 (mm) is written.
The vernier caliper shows 27.6 (mm)
